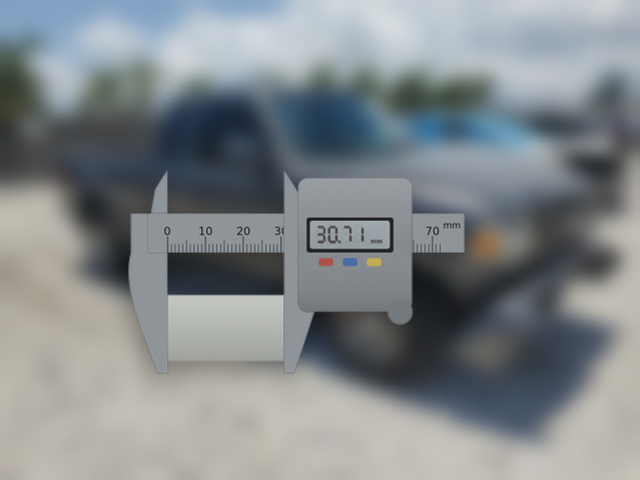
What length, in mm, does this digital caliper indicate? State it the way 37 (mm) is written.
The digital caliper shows 30.71 (mm)
